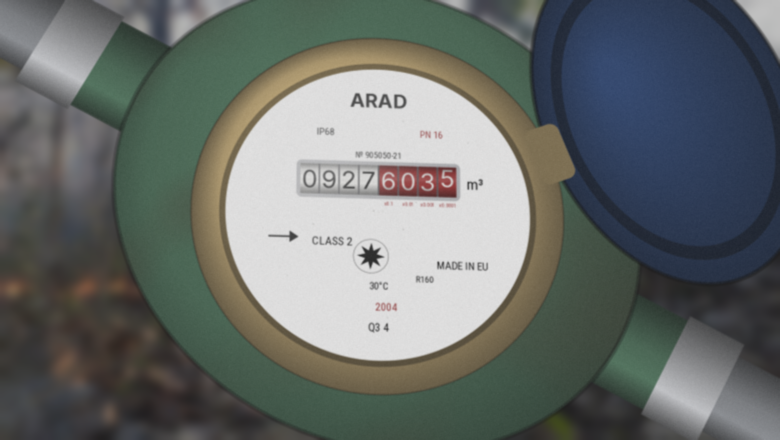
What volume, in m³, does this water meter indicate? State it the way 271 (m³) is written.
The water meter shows 927.6035 (m³)
